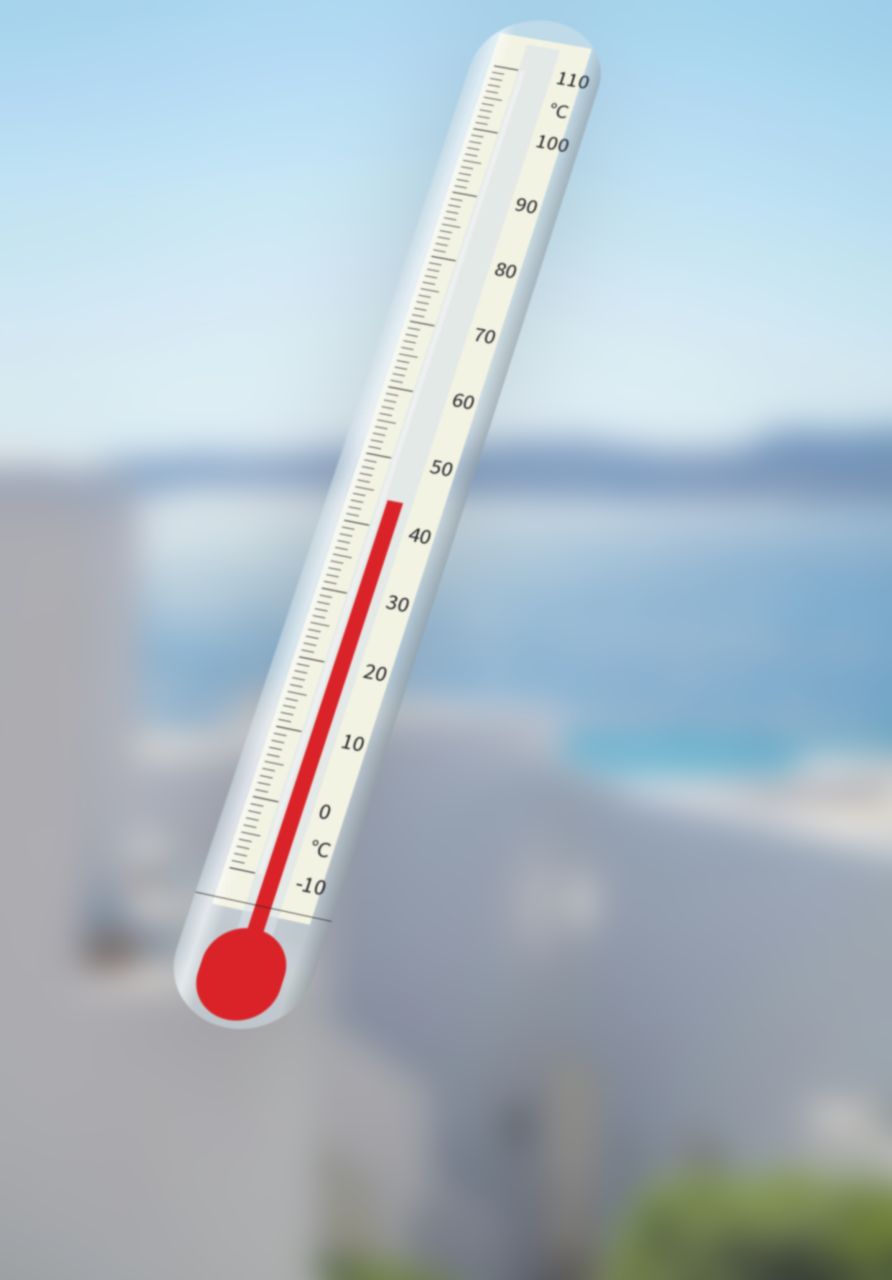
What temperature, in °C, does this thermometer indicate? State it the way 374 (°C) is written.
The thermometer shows 44 (°C)
